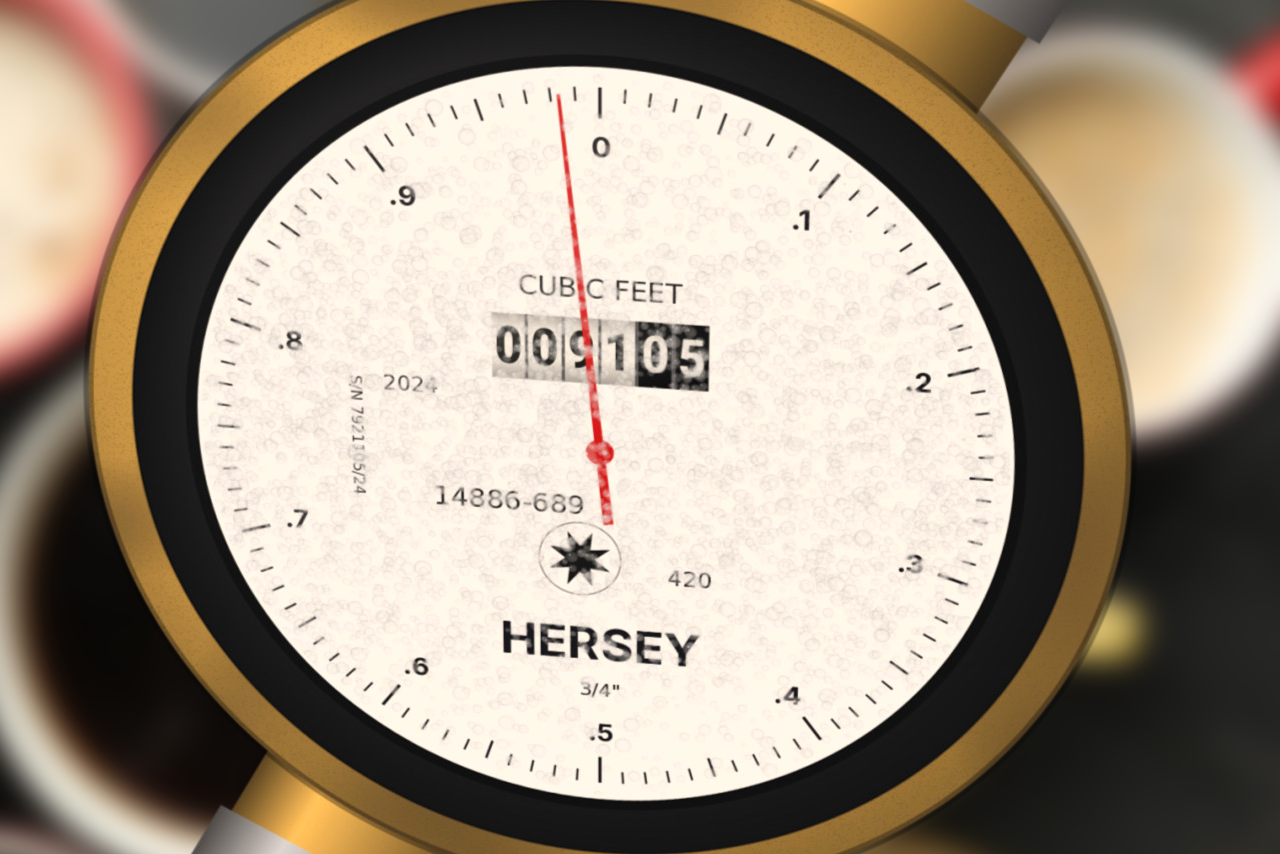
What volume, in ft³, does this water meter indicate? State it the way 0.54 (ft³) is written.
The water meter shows 9104.98 (ft³)
